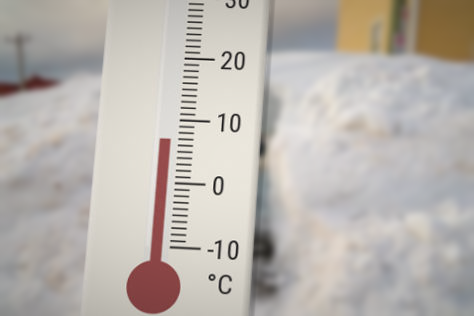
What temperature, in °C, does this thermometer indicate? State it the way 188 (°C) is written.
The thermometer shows 7 (°C)
